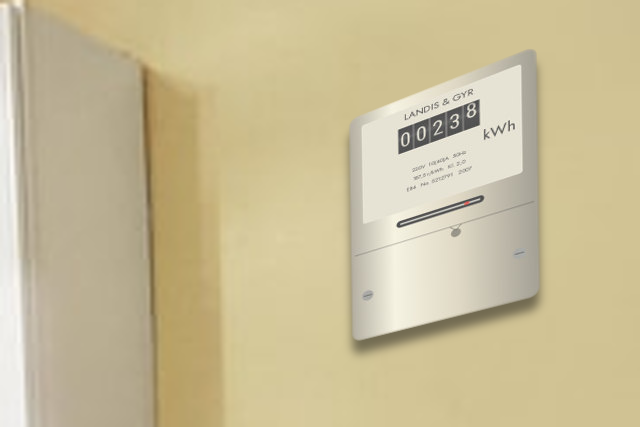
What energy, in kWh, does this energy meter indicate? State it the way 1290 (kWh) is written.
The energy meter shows 238 (kWh)
